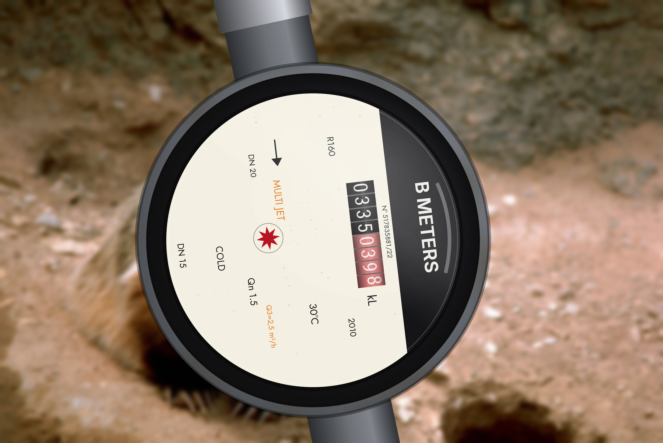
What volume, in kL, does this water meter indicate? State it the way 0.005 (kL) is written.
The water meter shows 335.0398 (kL)
